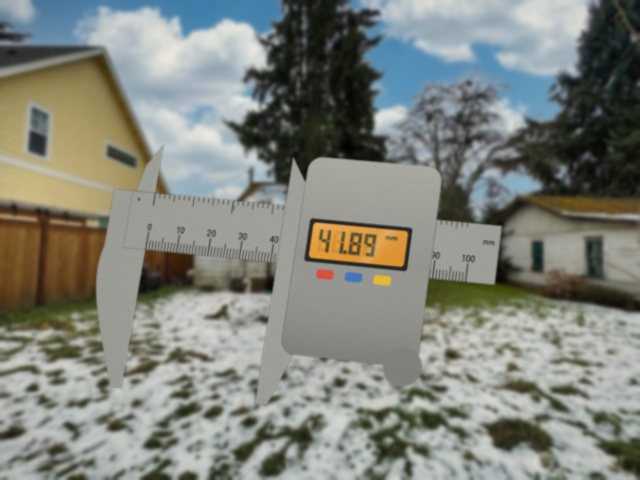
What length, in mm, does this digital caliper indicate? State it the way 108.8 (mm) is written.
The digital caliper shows 41.89 (mm)
